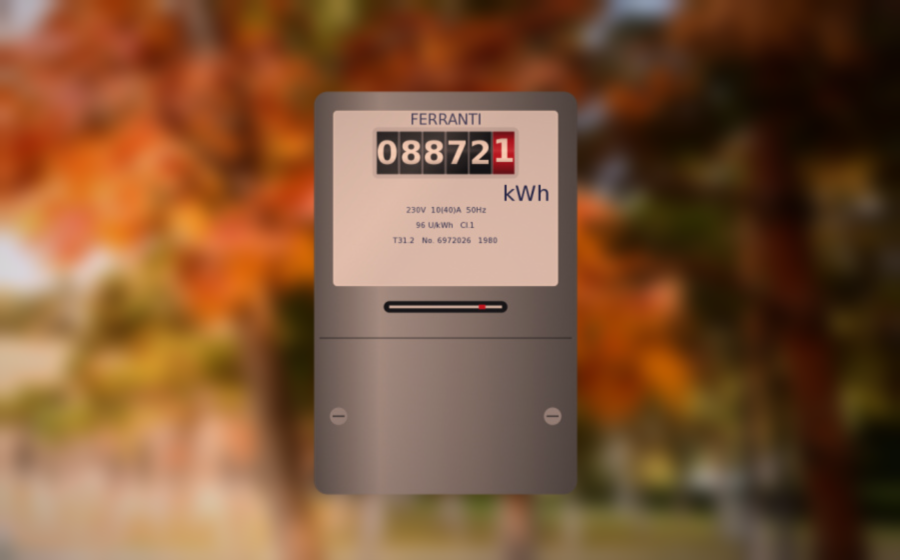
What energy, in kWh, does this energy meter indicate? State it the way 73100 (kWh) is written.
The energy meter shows 8872.1 (kWh)
